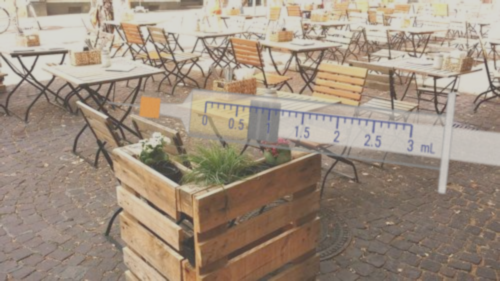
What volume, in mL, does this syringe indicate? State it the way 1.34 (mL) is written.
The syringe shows 0.7 (mL)
